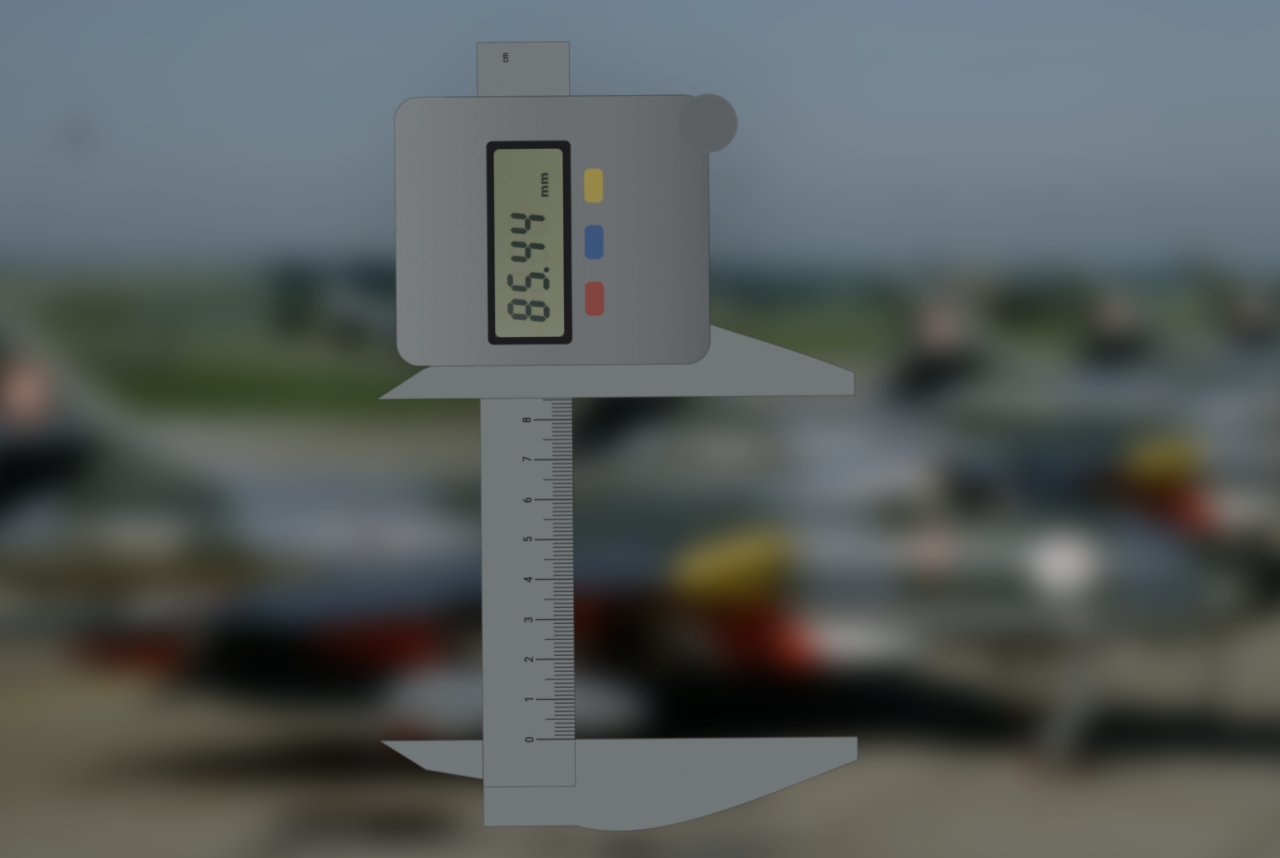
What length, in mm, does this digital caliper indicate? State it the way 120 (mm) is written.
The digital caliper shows 85.44 (mm)
